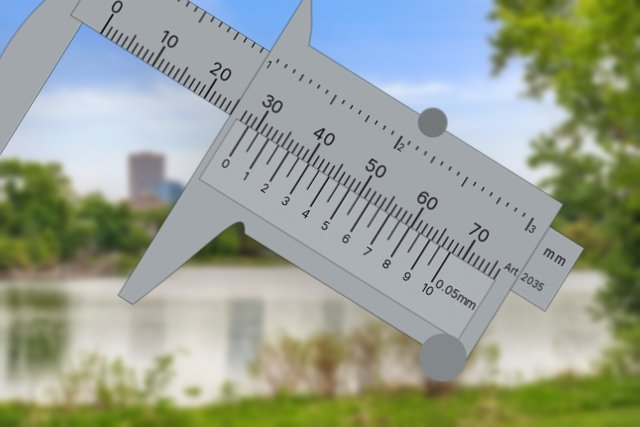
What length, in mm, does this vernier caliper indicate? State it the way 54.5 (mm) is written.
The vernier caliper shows 28.6 (mm)
